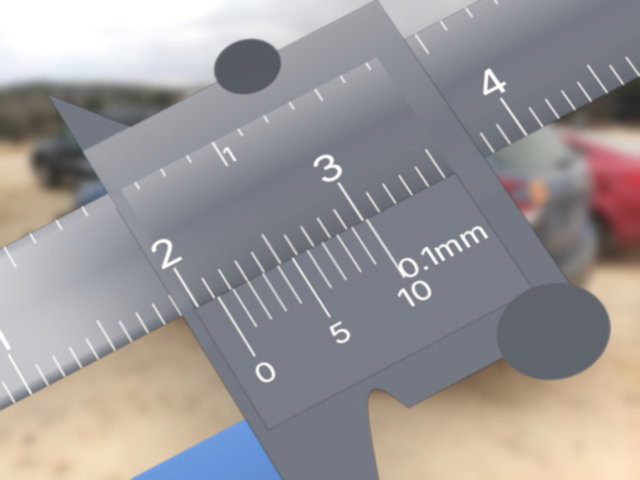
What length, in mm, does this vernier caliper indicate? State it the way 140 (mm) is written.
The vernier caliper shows 21.2 (mm)
